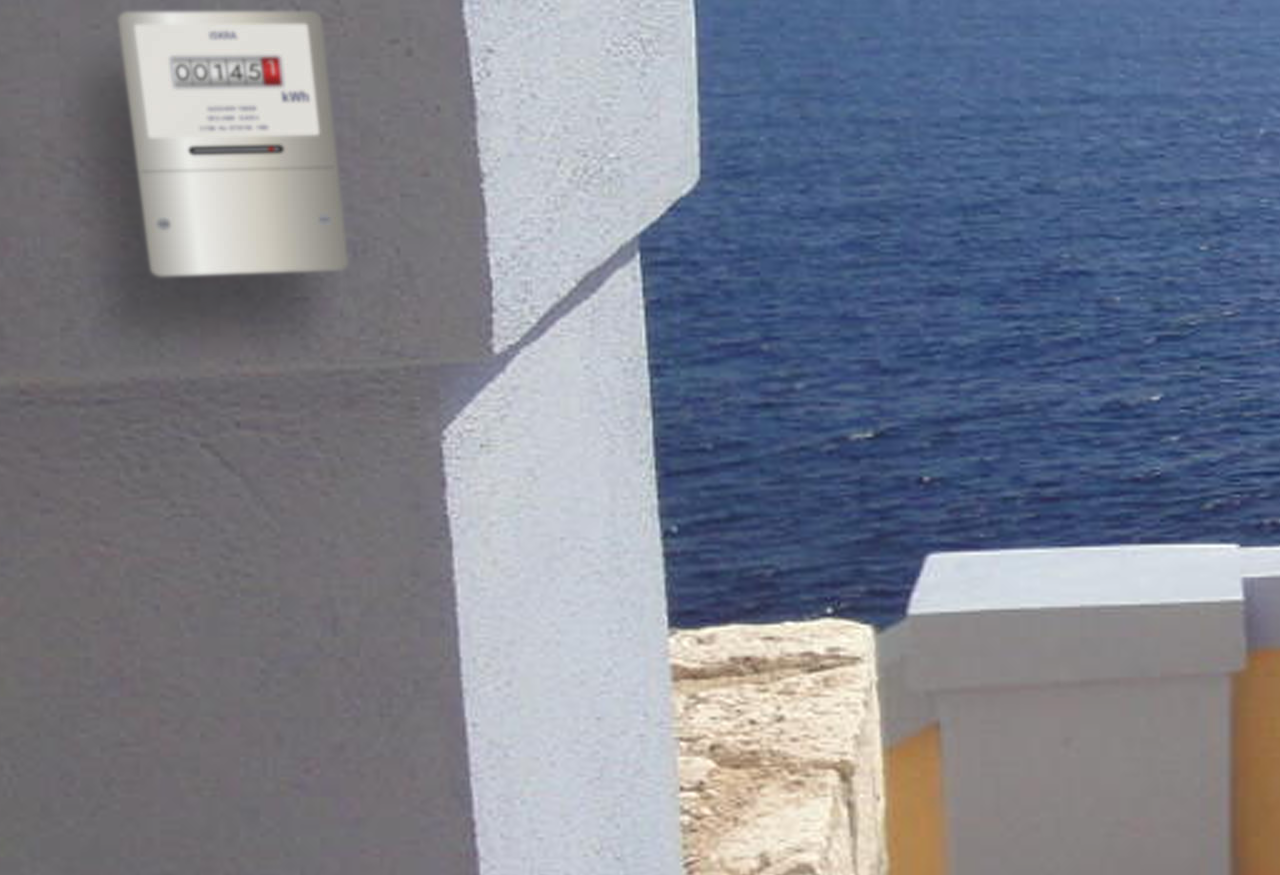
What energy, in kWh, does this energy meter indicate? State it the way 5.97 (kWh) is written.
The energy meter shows 145.1 (kWh)
